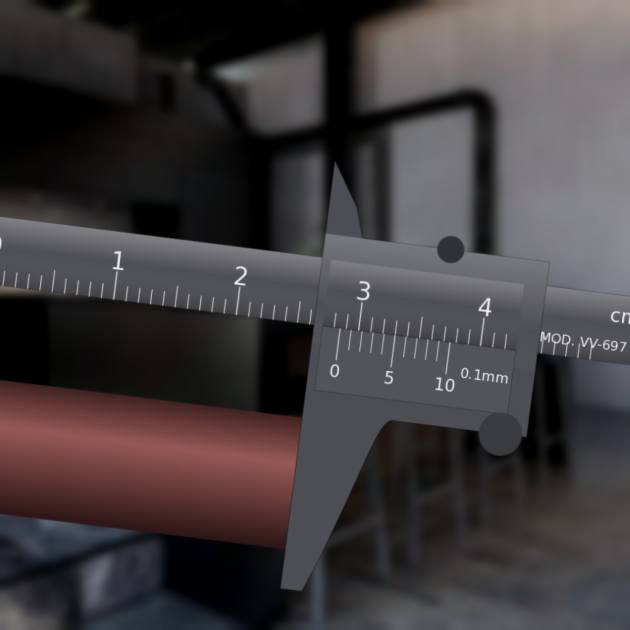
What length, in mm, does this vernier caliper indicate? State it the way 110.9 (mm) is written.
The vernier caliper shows 28.5 (mm)
